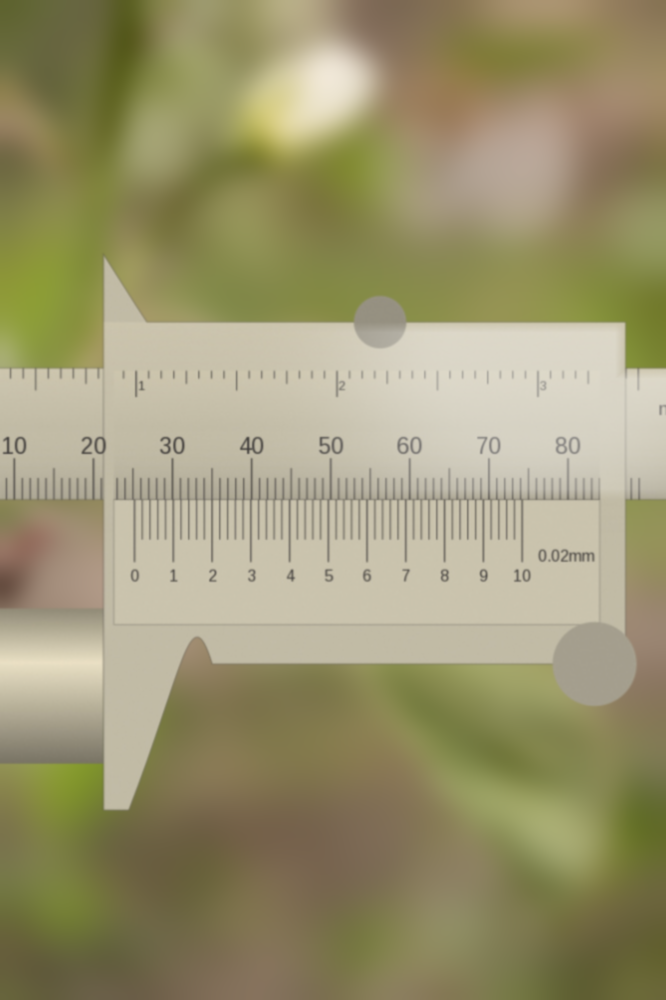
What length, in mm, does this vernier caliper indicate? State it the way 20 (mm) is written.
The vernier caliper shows 25.2 (mm)
